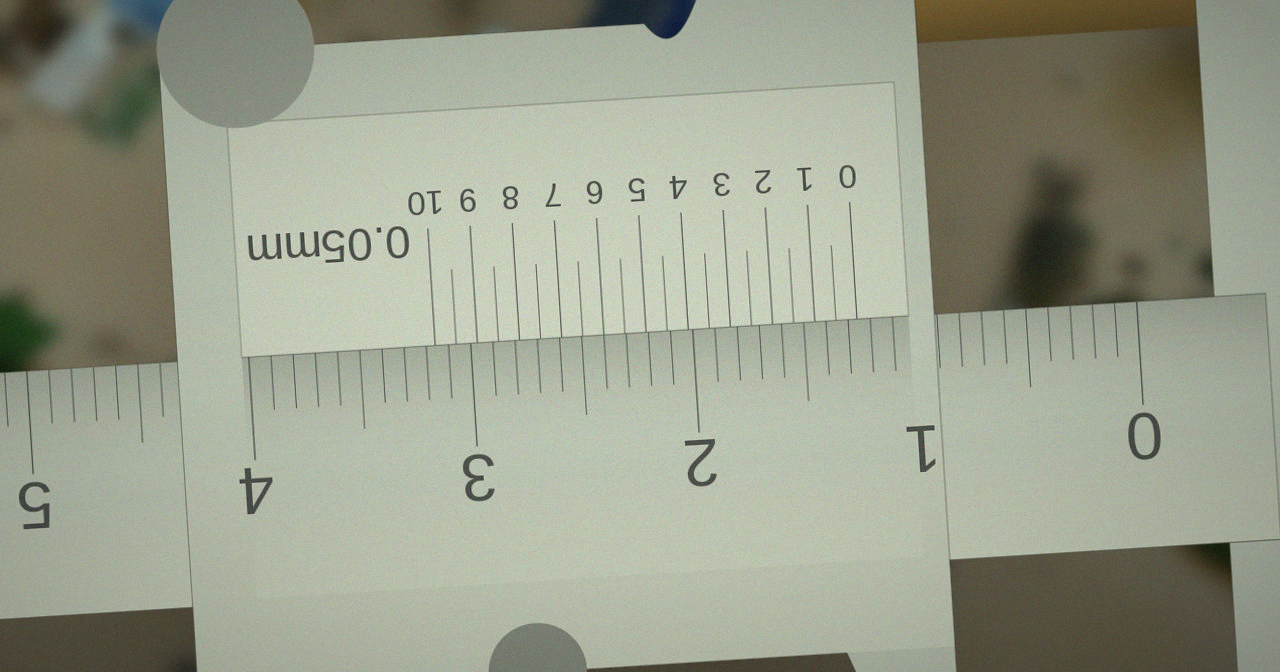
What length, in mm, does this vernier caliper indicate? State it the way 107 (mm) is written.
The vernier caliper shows 12.6 (mm)
